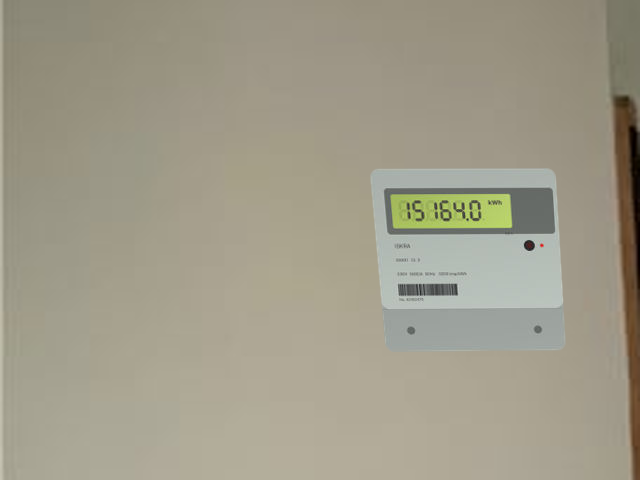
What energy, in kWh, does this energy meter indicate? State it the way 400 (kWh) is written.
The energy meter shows 15164.0 (kWh)
